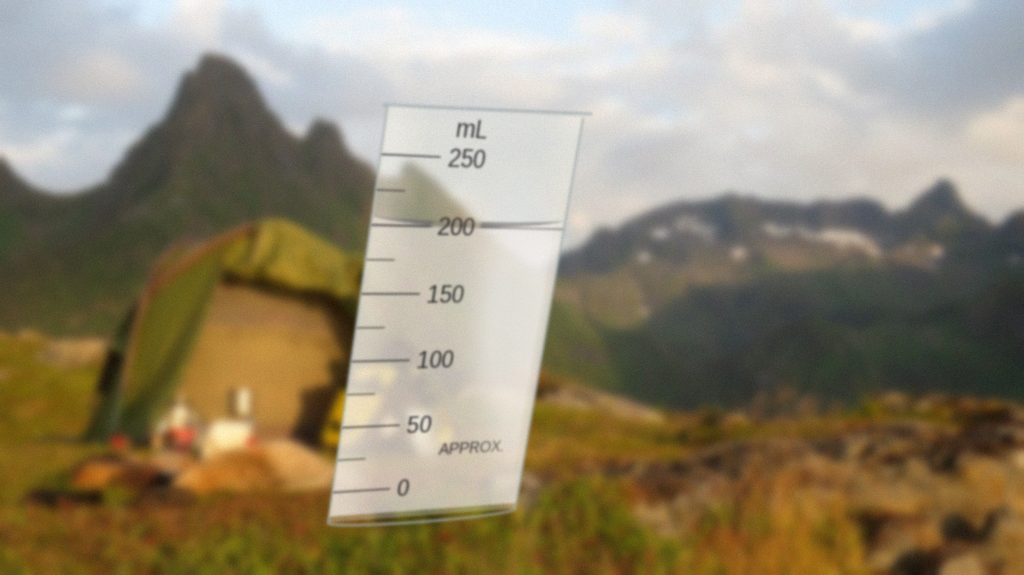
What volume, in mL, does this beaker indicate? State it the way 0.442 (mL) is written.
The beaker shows 200 (mL)
